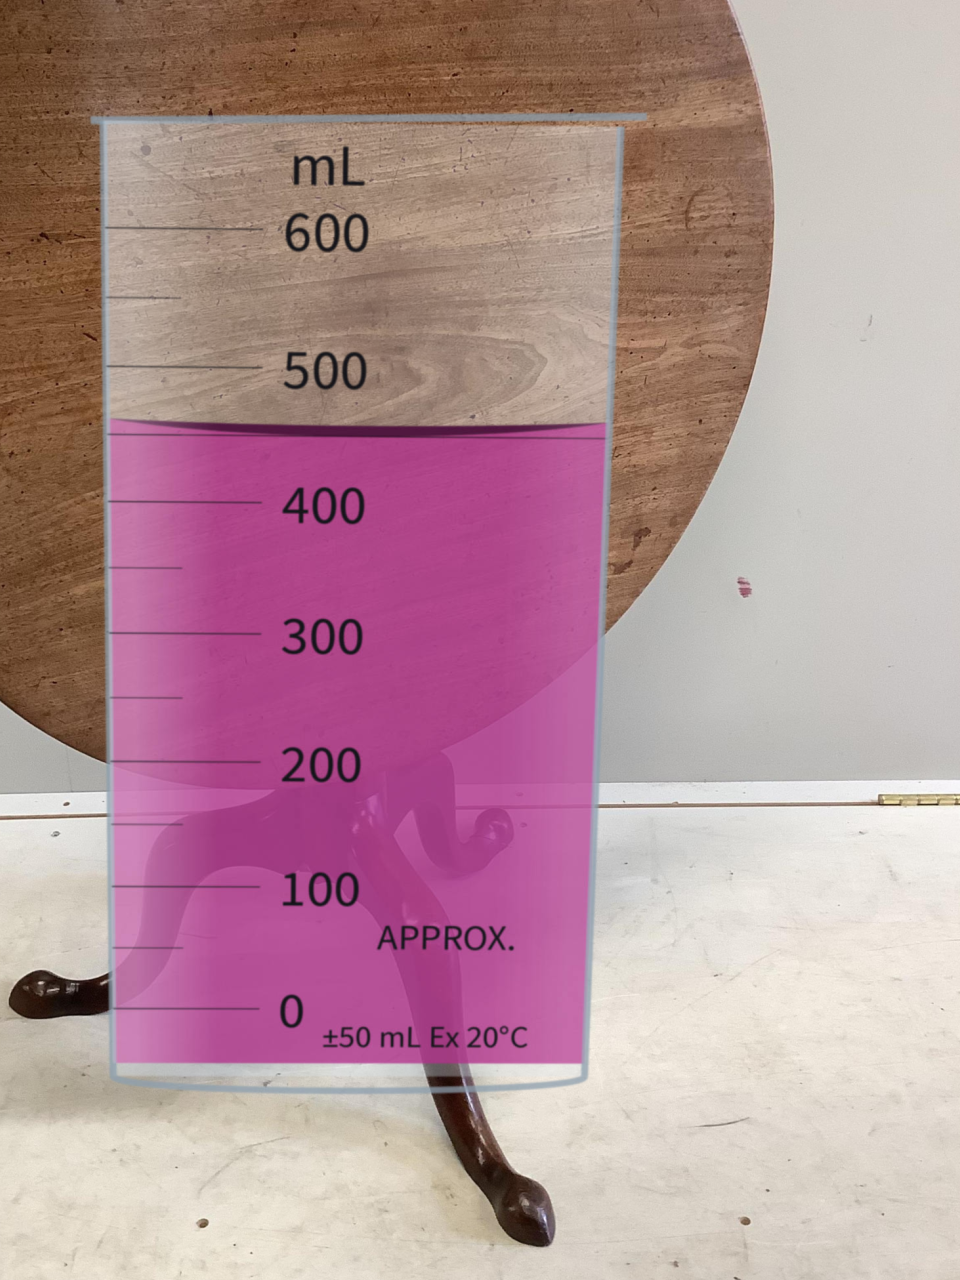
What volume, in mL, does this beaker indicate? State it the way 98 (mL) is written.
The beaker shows 450 (mL)
